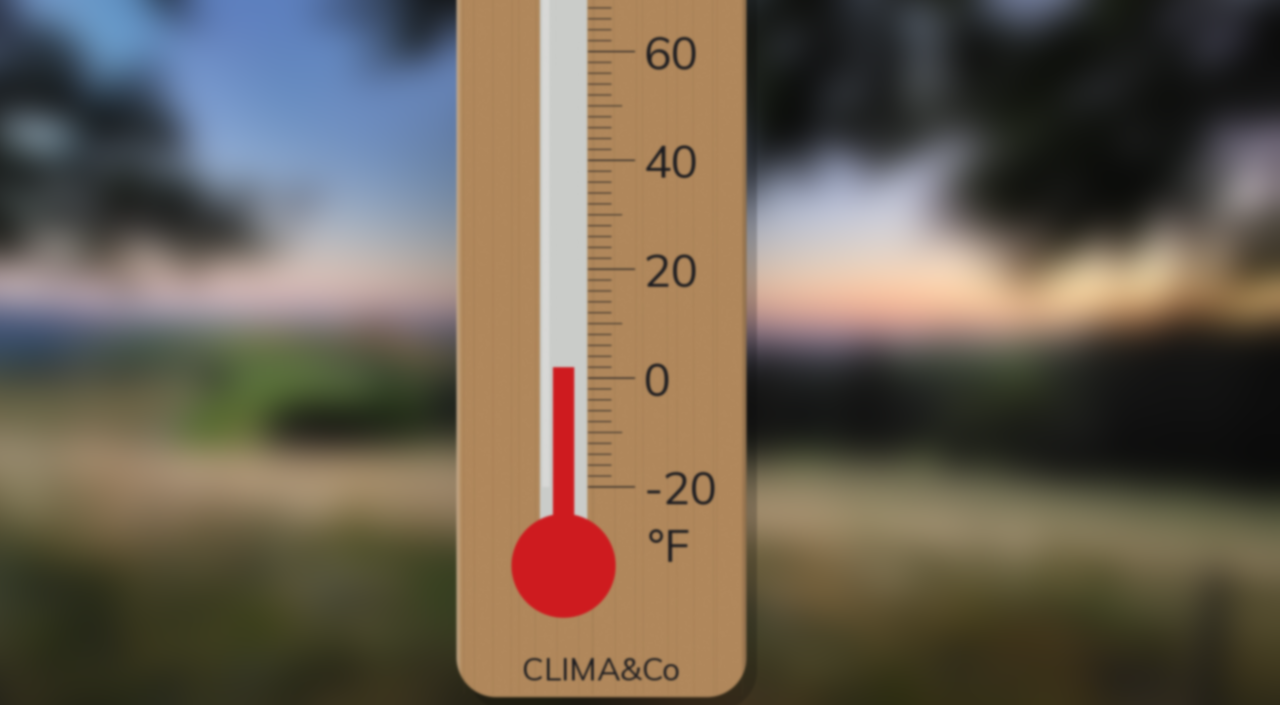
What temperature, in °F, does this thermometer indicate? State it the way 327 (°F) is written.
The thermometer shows 2 (°F)
